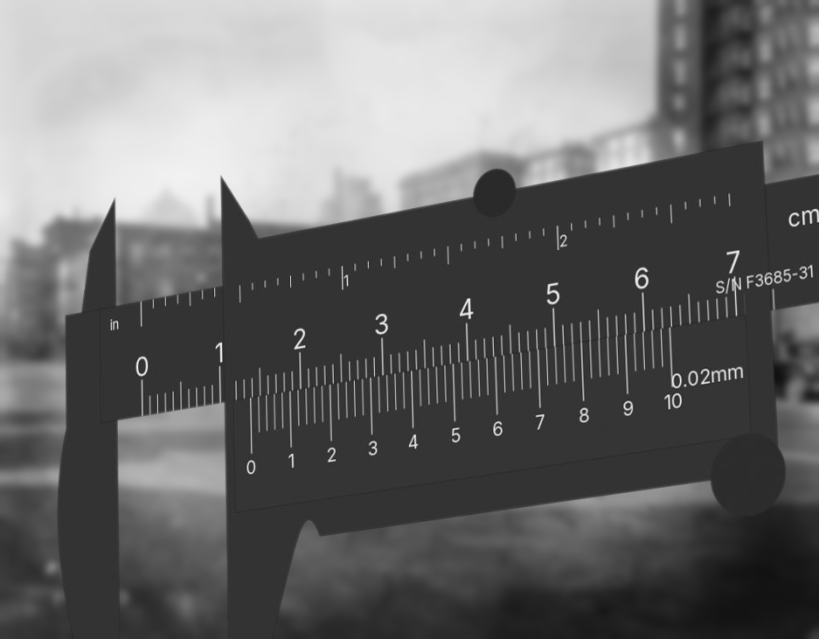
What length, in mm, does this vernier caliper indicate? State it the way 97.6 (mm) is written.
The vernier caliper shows 13.8 (mm)
